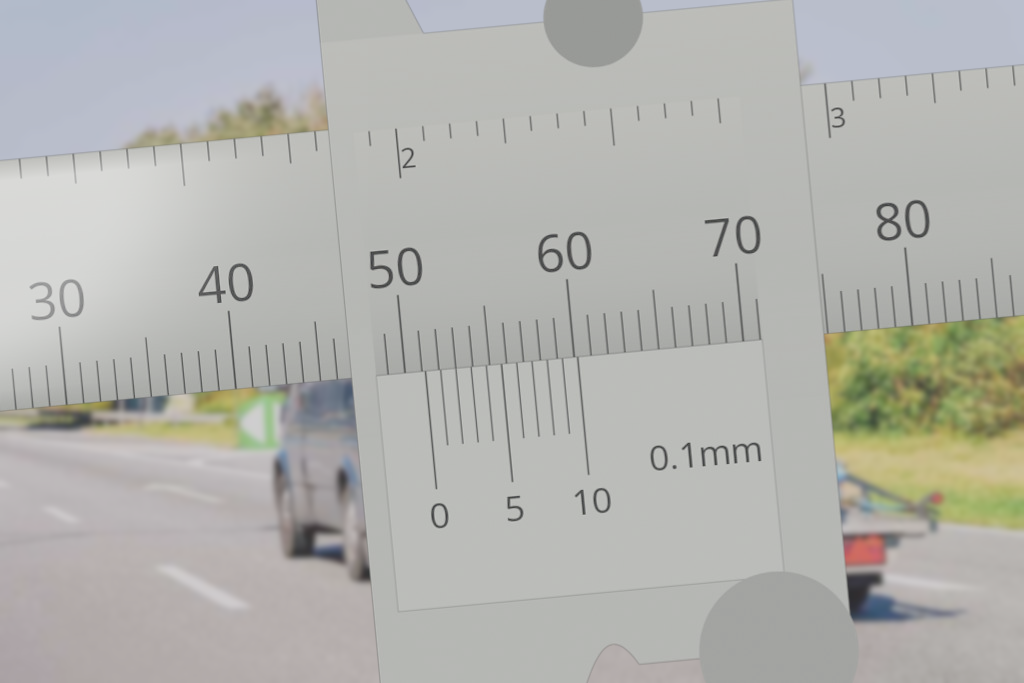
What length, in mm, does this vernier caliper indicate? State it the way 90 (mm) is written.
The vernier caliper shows 51.2 (mm)
